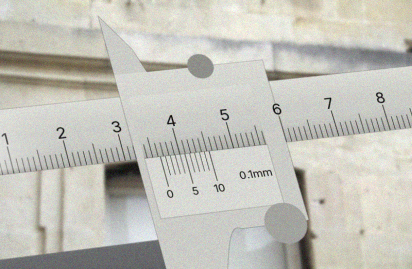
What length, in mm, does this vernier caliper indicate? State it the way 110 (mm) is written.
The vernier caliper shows 36.4 (mm)
